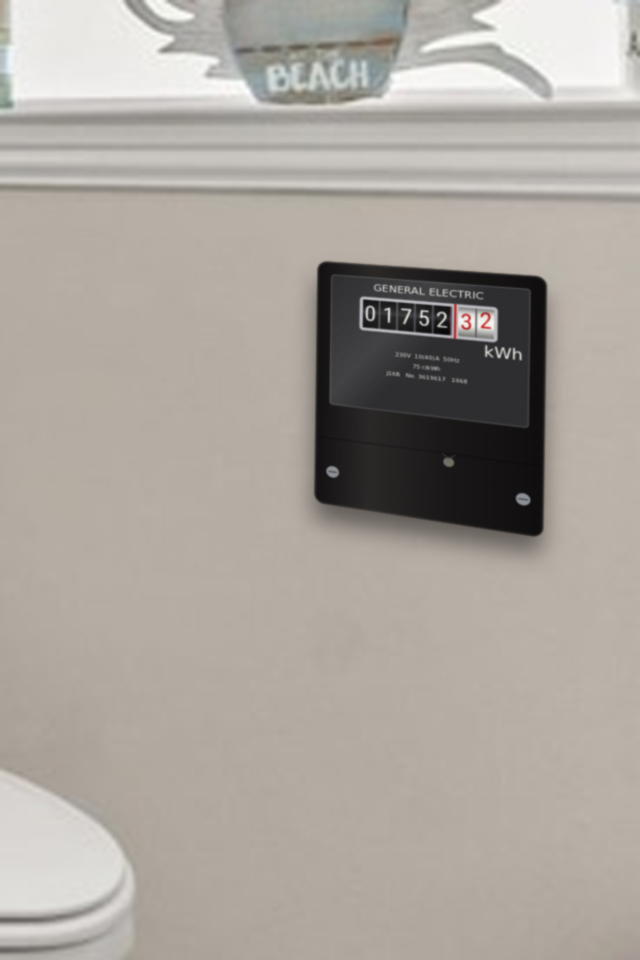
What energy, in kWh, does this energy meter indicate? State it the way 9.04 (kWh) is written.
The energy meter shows 1752.32 (kWh)
